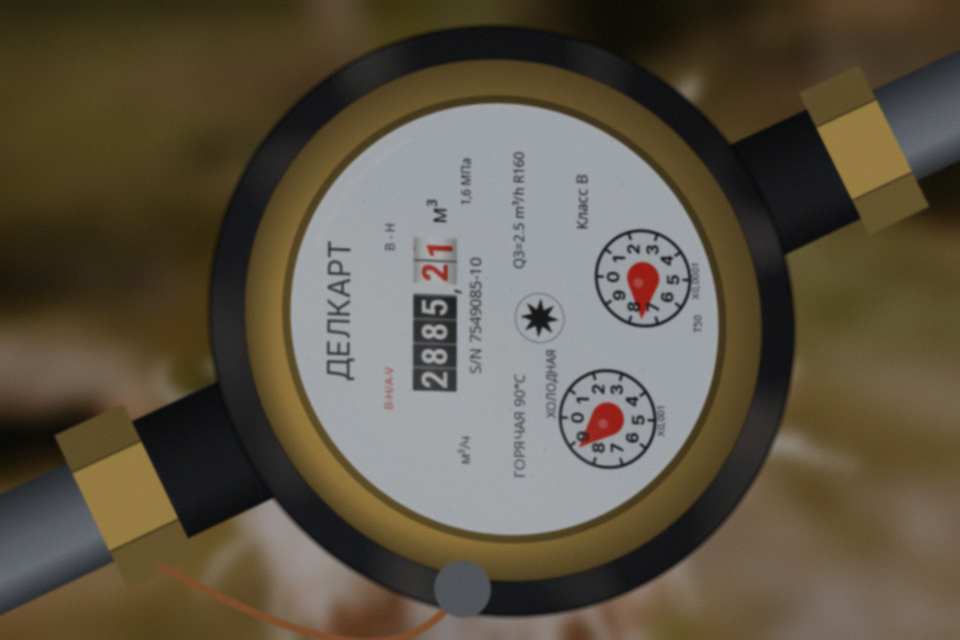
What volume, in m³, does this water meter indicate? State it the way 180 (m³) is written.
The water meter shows 2885.2087 (m³)
